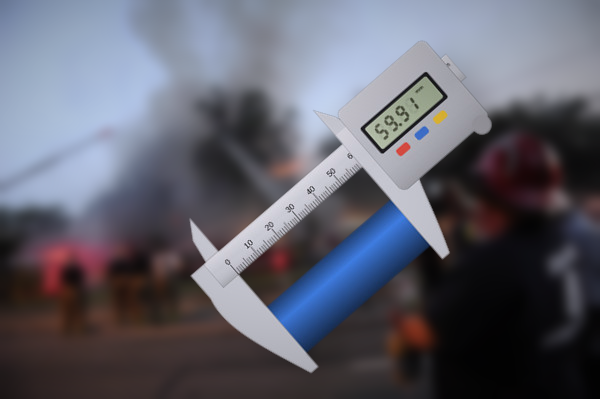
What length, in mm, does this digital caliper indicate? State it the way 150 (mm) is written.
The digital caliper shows 59.91 (mm)
